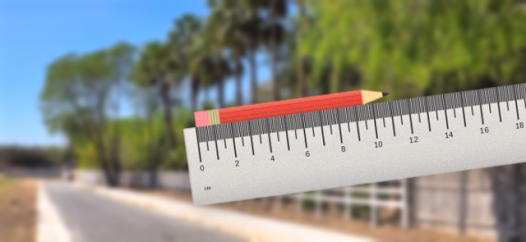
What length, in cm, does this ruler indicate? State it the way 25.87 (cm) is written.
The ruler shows 11 (cm)
